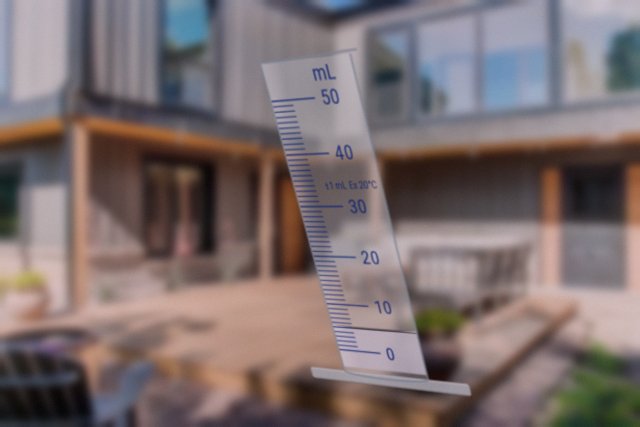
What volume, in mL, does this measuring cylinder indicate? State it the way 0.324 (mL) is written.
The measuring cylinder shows 5 (mL)
